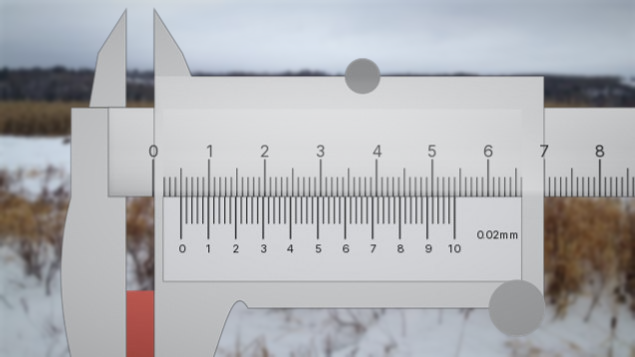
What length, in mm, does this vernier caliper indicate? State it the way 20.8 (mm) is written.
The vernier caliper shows 5.0 (mm)
